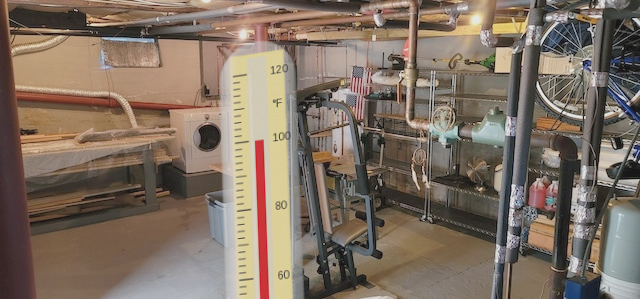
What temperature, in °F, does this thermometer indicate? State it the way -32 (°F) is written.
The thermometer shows 100 (°F)
